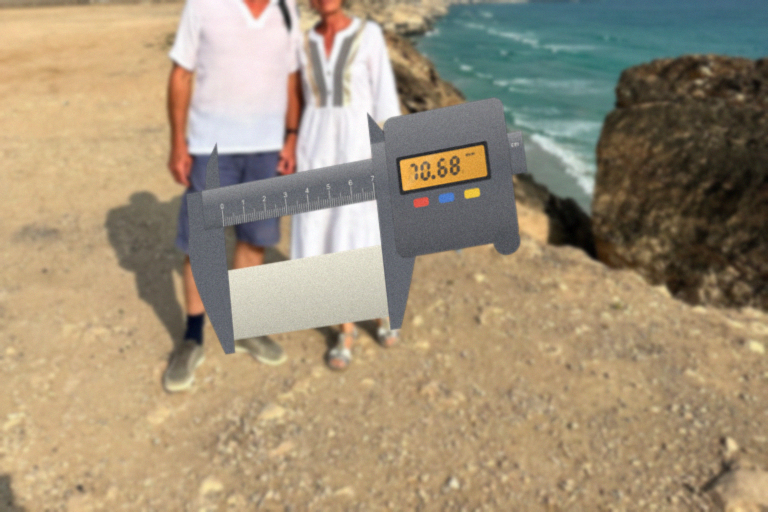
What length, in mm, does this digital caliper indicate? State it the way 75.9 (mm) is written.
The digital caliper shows 70.68 (mm)
